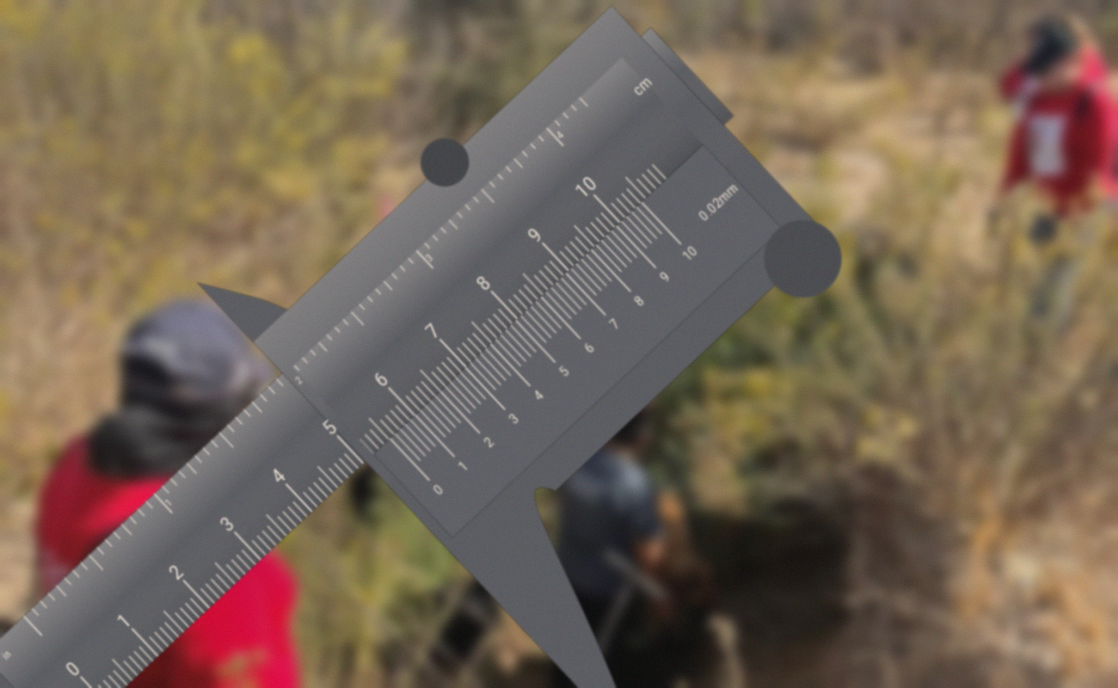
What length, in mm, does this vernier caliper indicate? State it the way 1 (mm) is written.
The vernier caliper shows 55.2 (mm)
